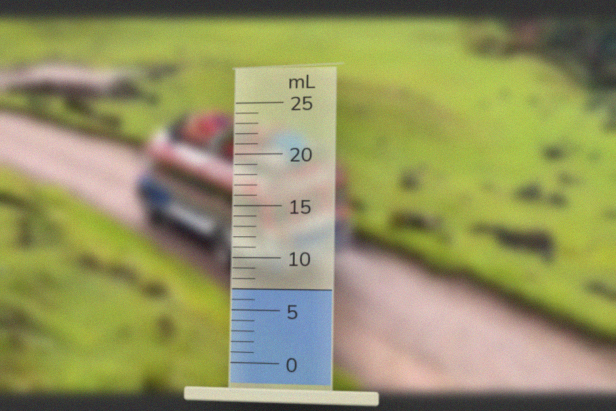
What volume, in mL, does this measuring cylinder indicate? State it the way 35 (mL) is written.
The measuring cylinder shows 7 (mL)
